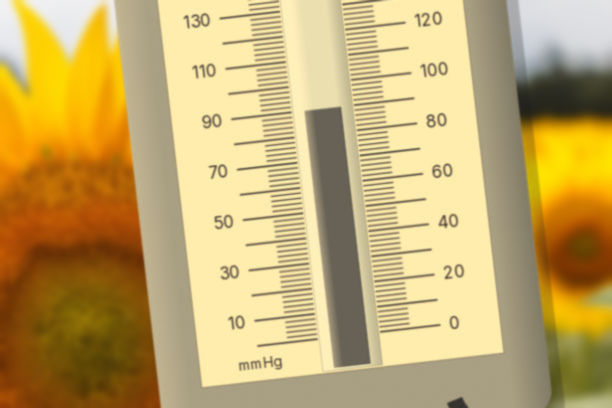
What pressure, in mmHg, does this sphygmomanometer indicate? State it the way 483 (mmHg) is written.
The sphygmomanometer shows 90 (mmHg)
